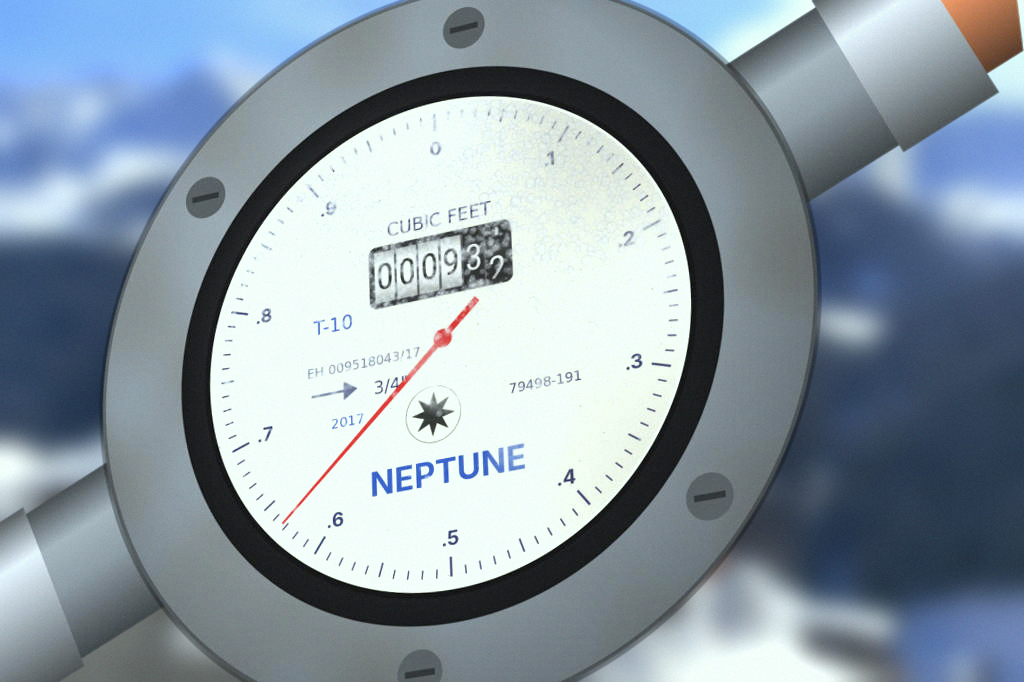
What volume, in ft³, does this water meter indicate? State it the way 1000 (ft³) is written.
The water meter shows 931.63 (ft³)
